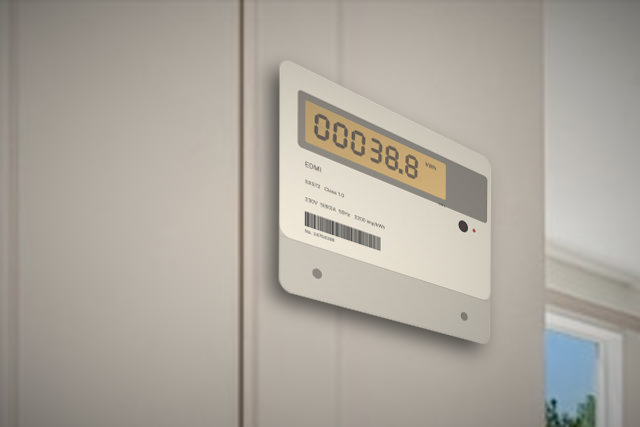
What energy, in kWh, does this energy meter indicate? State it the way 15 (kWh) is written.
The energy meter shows 38.8 (kWh)
